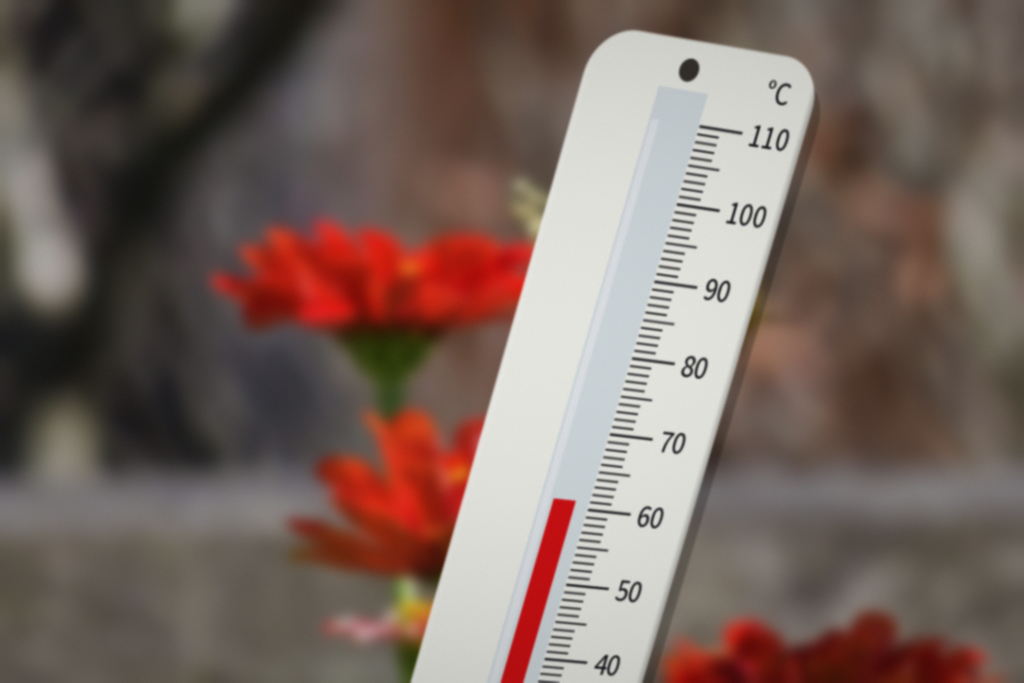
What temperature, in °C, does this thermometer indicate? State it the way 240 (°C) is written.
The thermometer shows 61 (°C)
